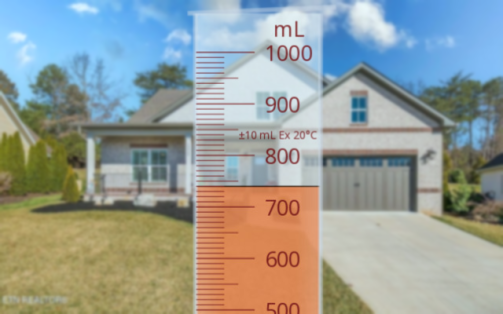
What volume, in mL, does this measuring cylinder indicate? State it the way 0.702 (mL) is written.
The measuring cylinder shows 740 (mL)
